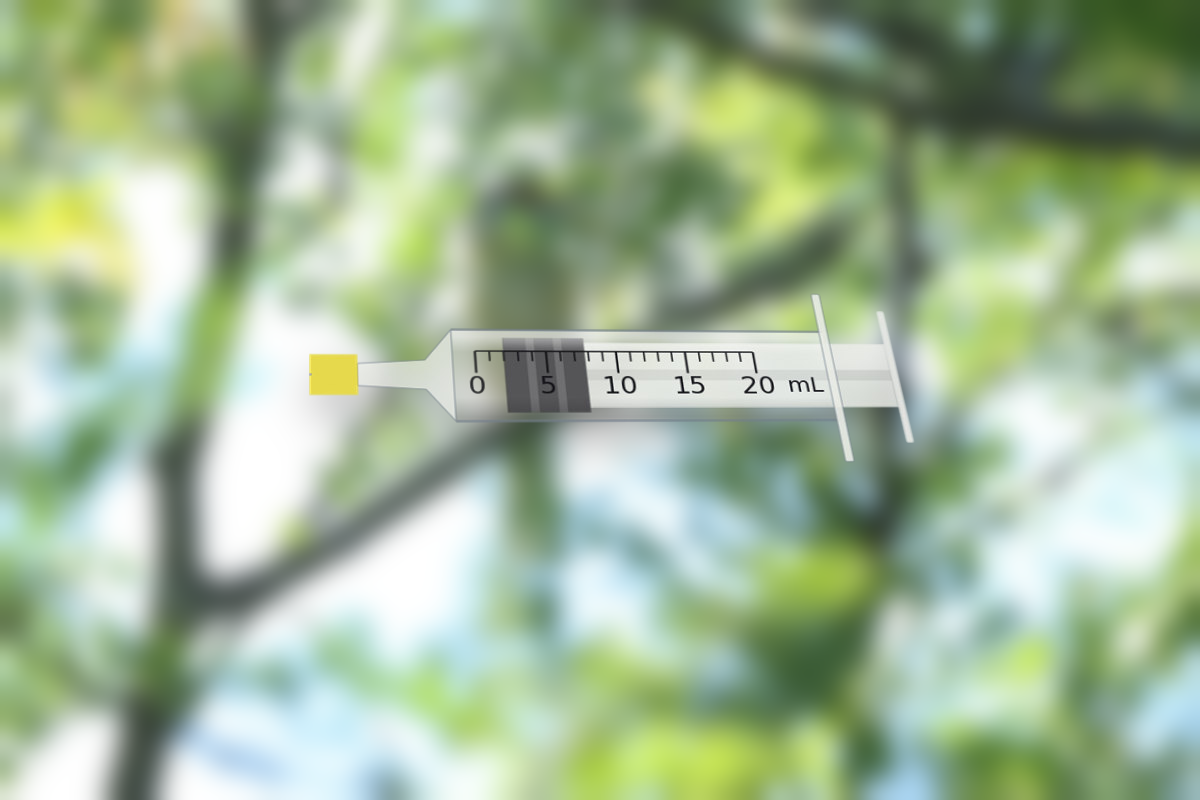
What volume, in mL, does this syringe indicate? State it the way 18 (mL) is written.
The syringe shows 2 (mL)
